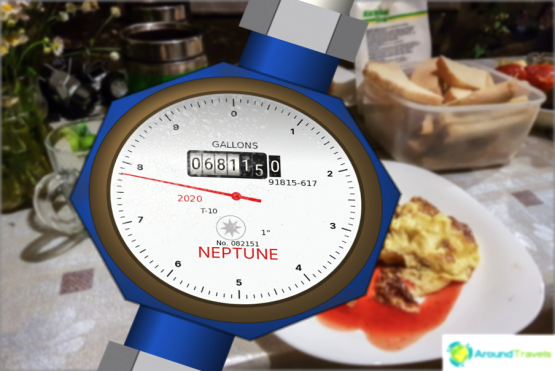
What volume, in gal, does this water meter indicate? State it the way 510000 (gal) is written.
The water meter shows 681147.8 (gal)
